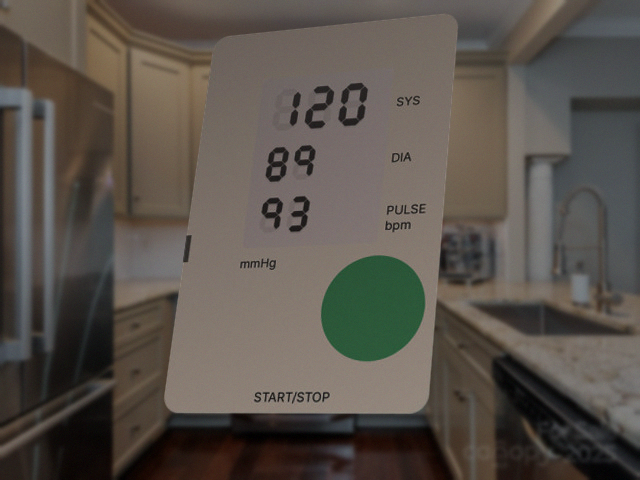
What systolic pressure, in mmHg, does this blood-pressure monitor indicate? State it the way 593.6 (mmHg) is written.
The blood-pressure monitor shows 120 (mmHg)
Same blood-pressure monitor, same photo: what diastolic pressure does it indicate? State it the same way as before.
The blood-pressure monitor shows 89 (mmHg)
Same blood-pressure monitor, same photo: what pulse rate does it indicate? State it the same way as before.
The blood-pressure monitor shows 93 (bpm)
